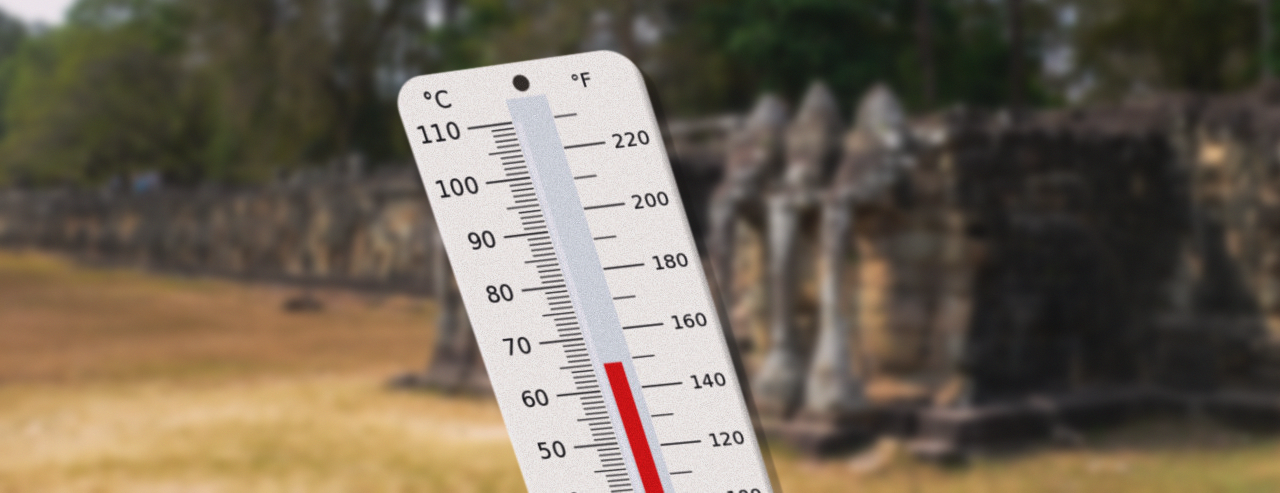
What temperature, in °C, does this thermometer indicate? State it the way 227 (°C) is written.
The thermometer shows 65 (°C)
